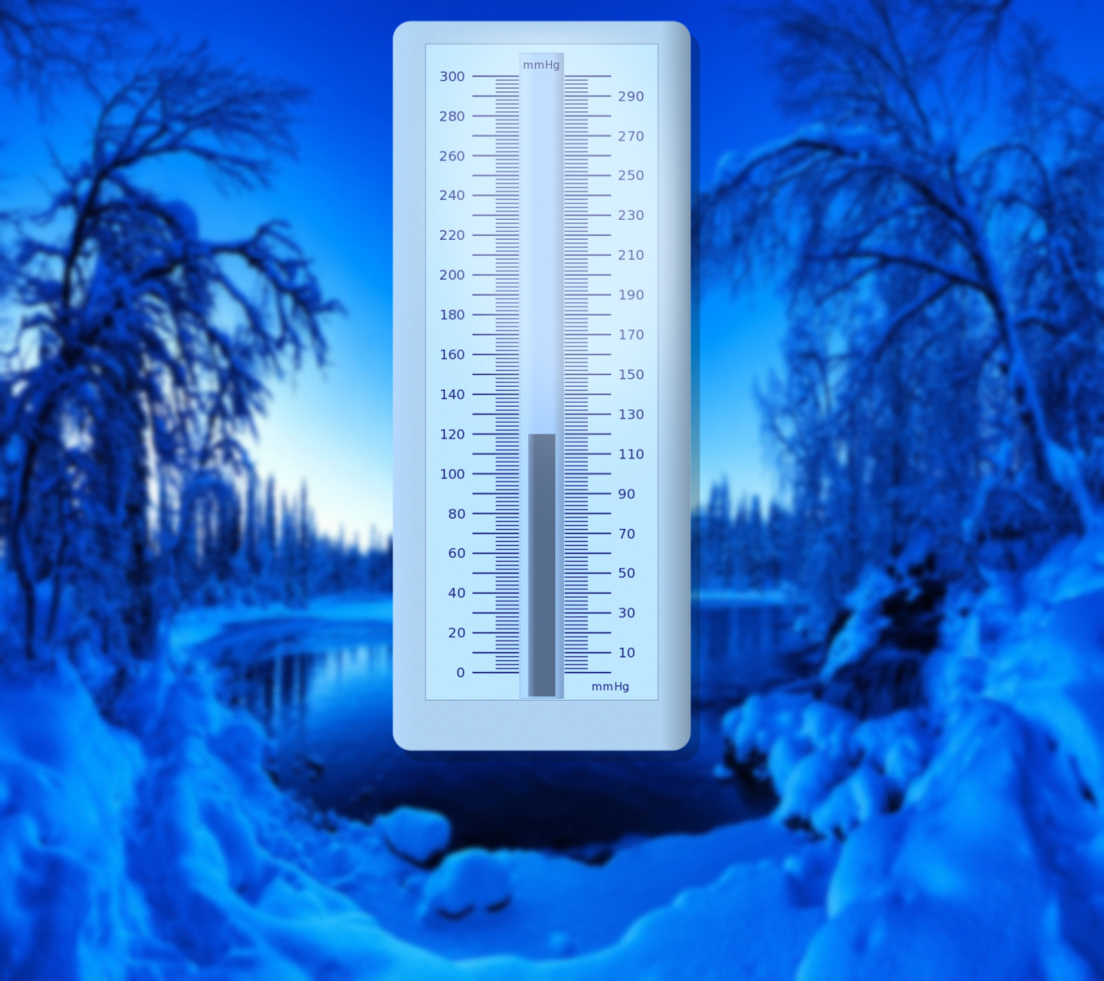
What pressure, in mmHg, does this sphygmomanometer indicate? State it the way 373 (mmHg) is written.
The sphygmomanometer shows 120 (mmHg)
